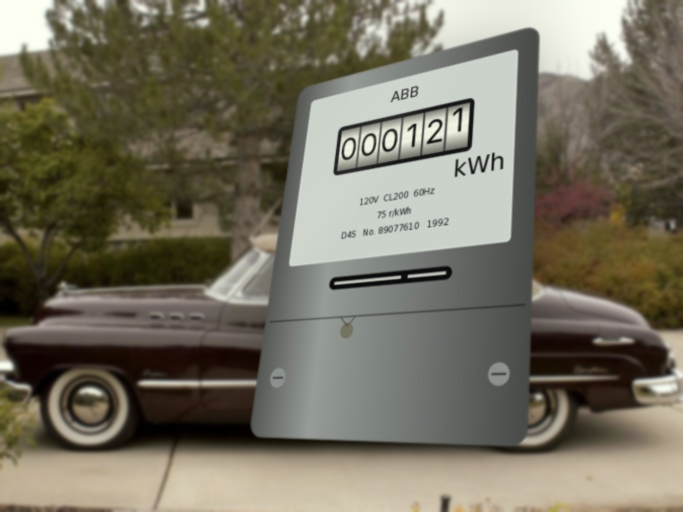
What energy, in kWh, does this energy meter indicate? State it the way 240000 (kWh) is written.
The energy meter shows 121 (kWh)
